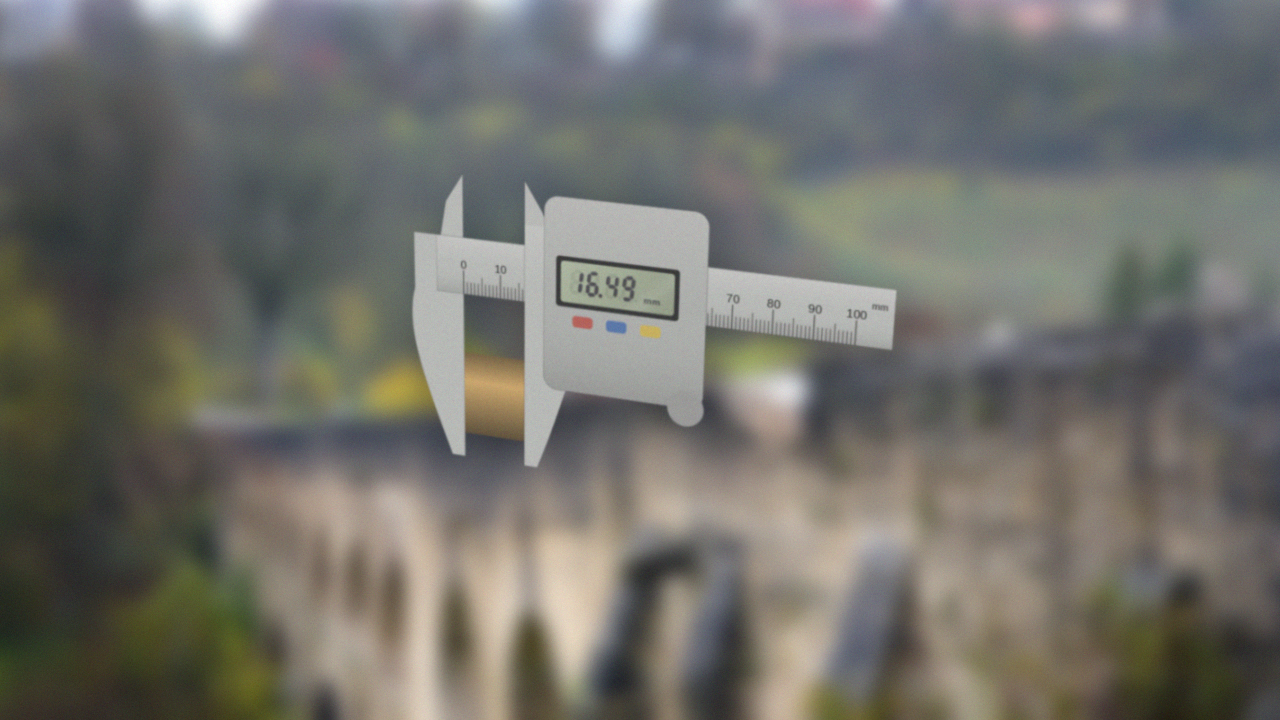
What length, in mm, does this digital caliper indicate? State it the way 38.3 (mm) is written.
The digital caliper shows 16.49 (mm)
